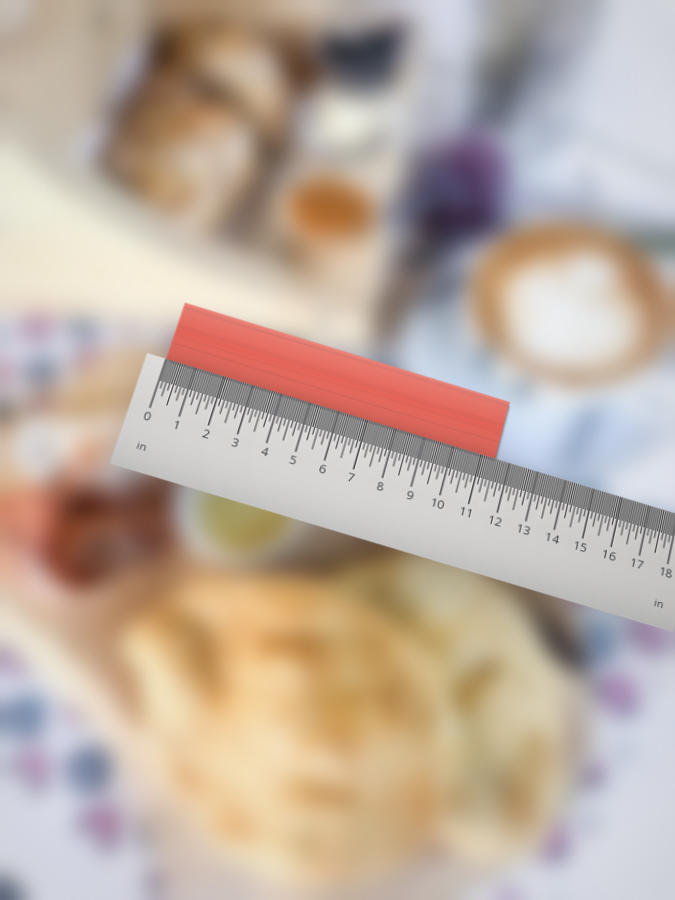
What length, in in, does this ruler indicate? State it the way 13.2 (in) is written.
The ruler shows 11.5 (in)
